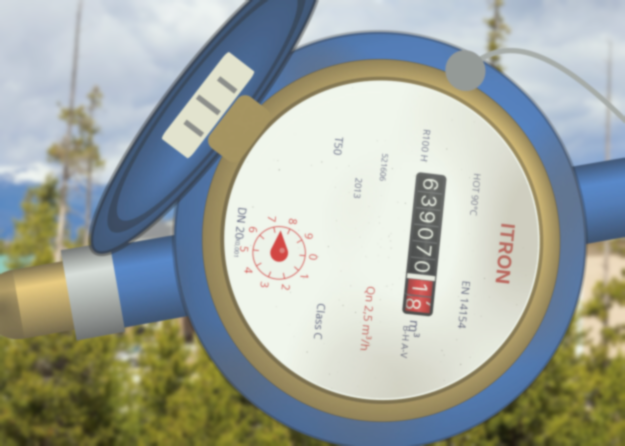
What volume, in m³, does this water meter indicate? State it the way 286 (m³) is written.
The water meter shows 639070.177 (m³)
